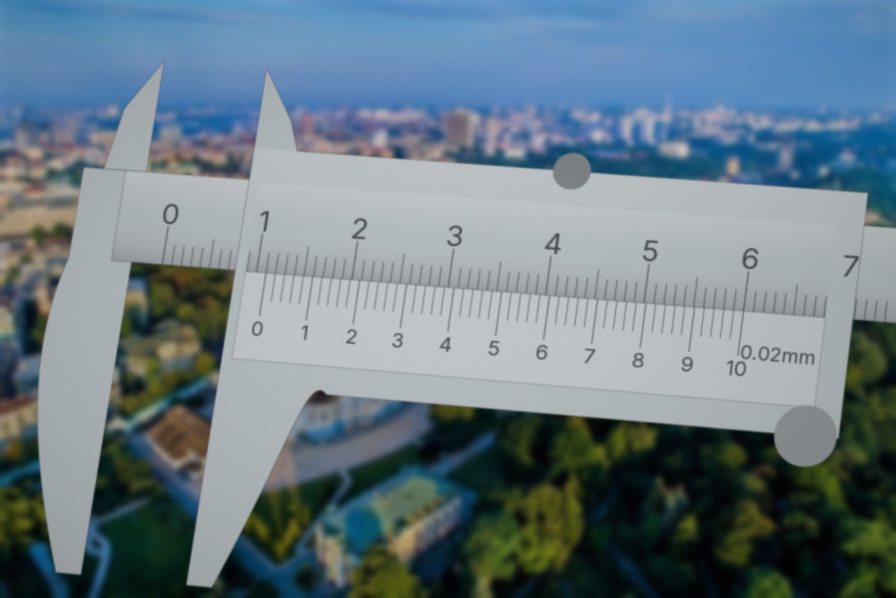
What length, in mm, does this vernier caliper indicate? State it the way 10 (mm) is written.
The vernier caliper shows 11.0 (mm)
